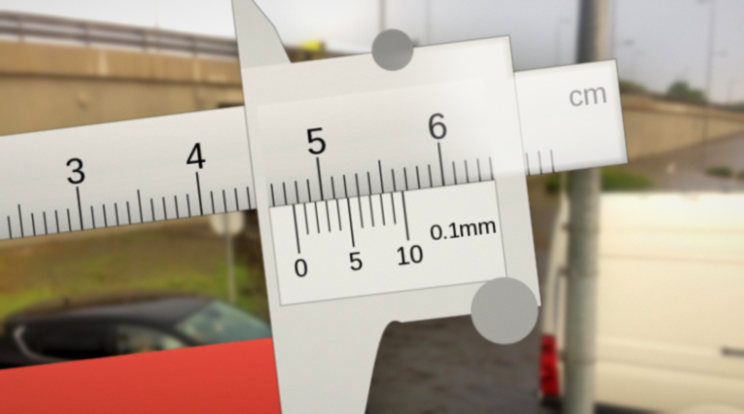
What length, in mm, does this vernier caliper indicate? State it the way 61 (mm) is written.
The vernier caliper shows 47.6 (mm)
